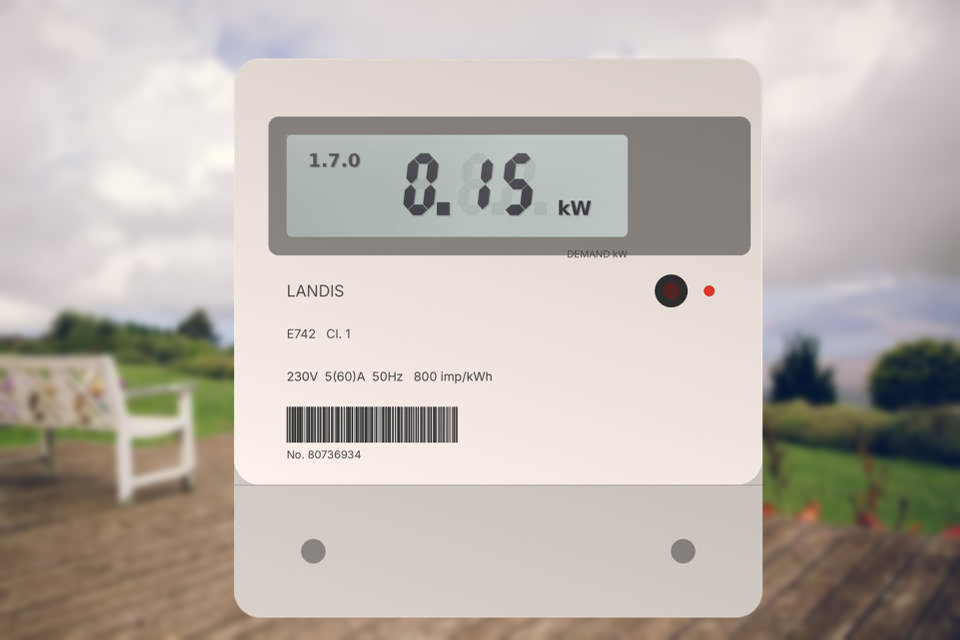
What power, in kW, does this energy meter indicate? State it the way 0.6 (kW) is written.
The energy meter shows 0.15 (kW)
